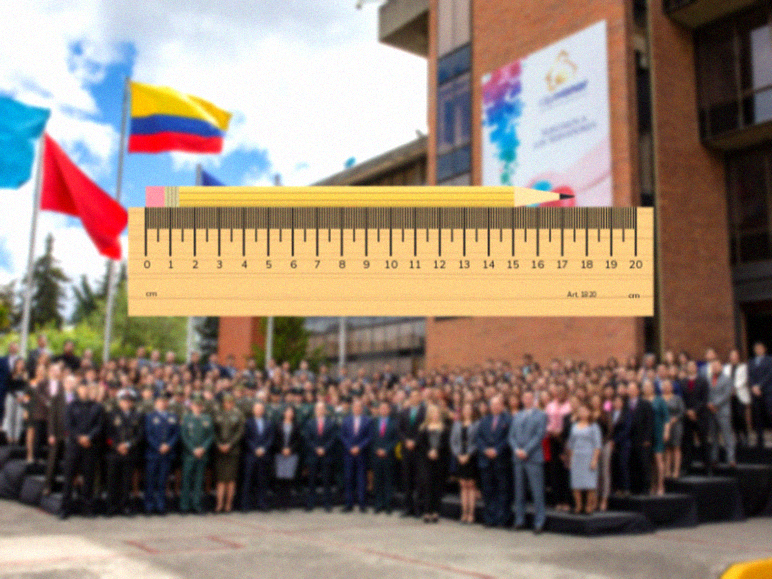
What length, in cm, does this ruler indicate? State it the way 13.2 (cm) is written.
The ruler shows 17.5 (cm)
